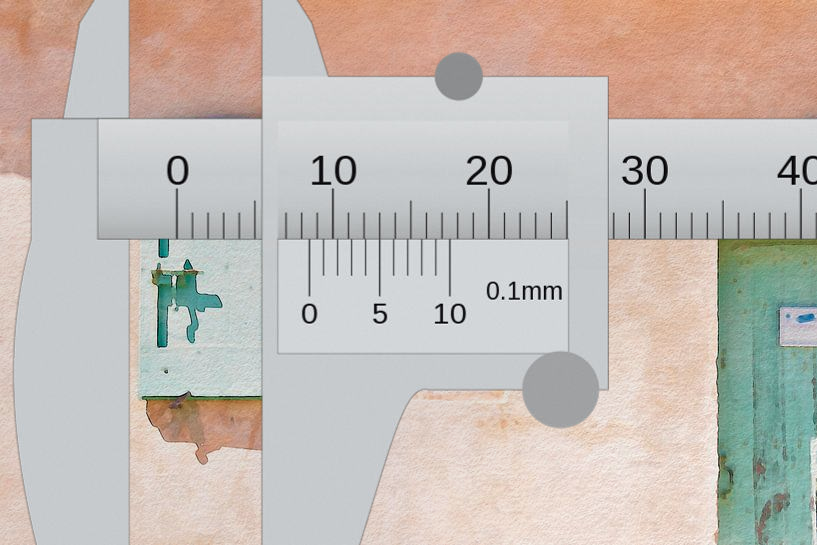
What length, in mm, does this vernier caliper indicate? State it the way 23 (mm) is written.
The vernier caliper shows 8.5 (mm)
